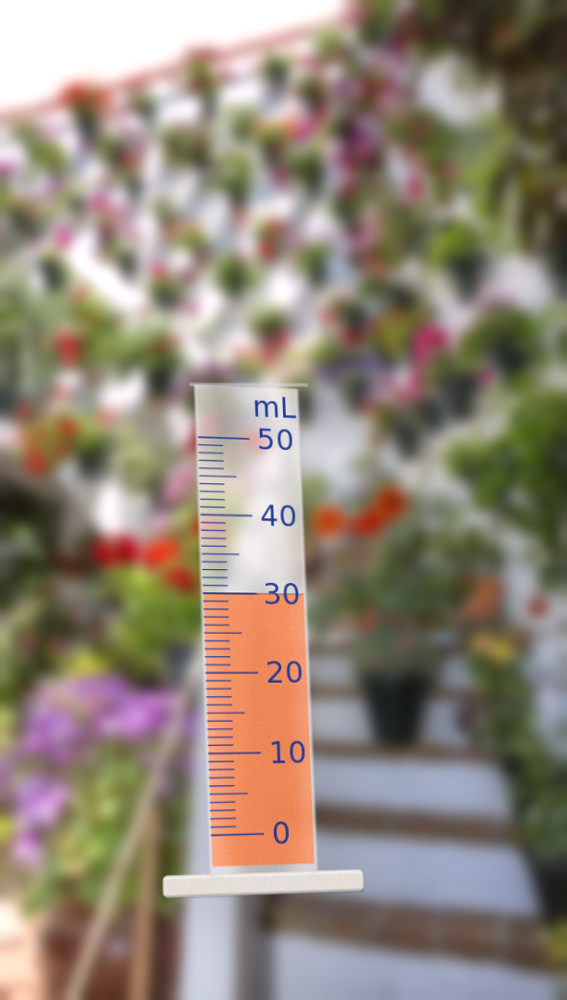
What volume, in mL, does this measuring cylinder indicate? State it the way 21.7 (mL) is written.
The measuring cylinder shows 30 (mL)
